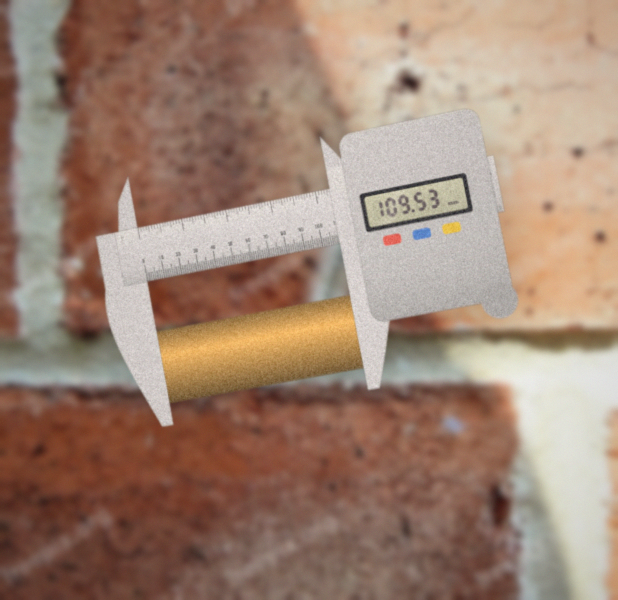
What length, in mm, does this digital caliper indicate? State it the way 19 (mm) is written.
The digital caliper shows 109.53 (mm)
